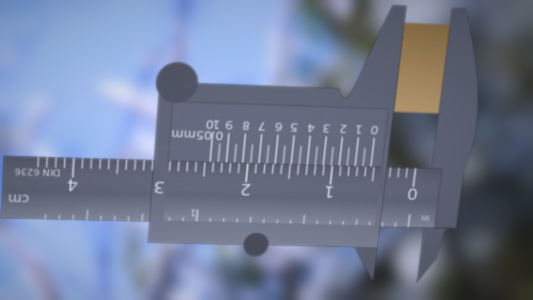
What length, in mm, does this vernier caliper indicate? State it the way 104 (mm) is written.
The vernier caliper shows 5.4 (mm)
